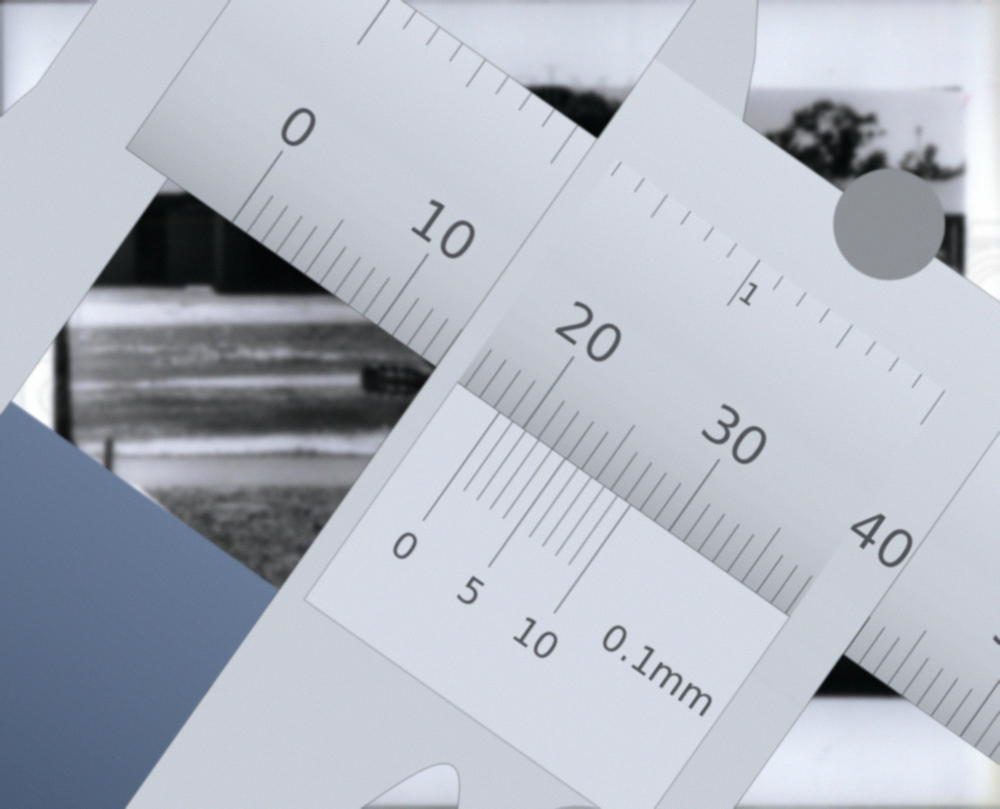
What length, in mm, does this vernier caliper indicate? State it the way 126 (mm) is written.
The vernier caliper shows 18.4 (mm)
